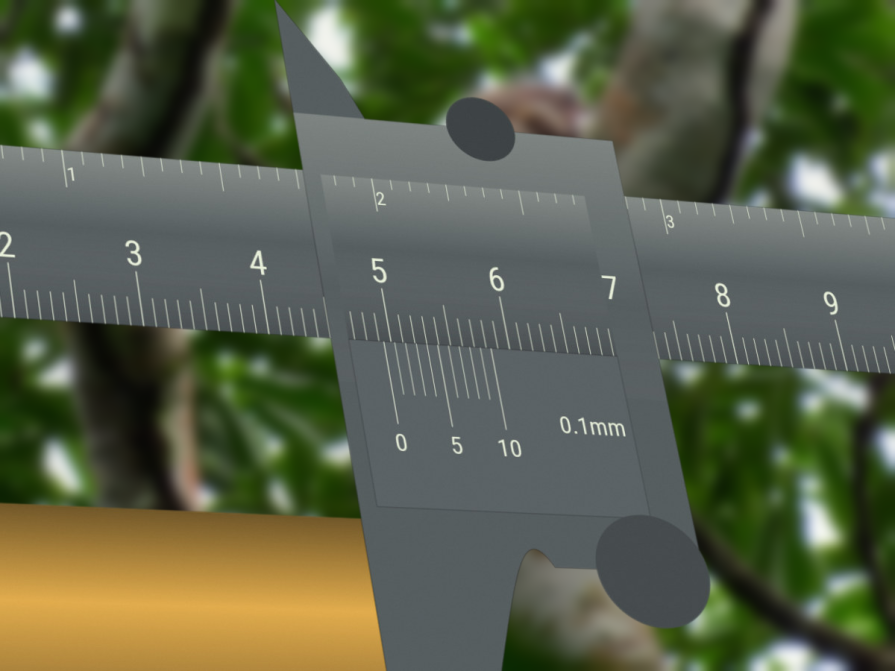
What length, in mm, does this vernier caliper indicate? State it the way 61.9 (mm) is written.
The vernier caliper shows 49.4 (mm)
